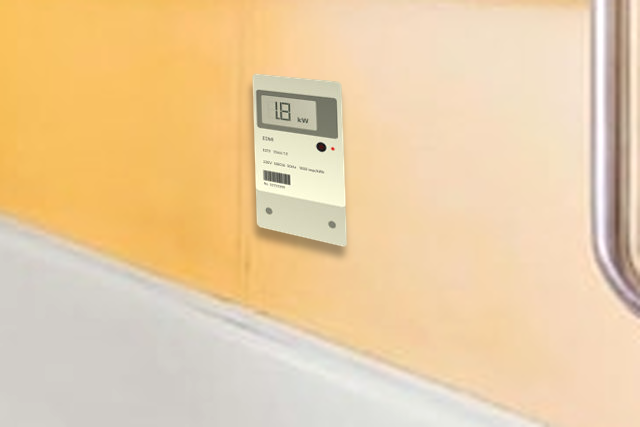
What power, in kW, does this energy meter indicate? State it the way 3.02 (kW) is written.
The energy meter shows 1.8 (kW)
